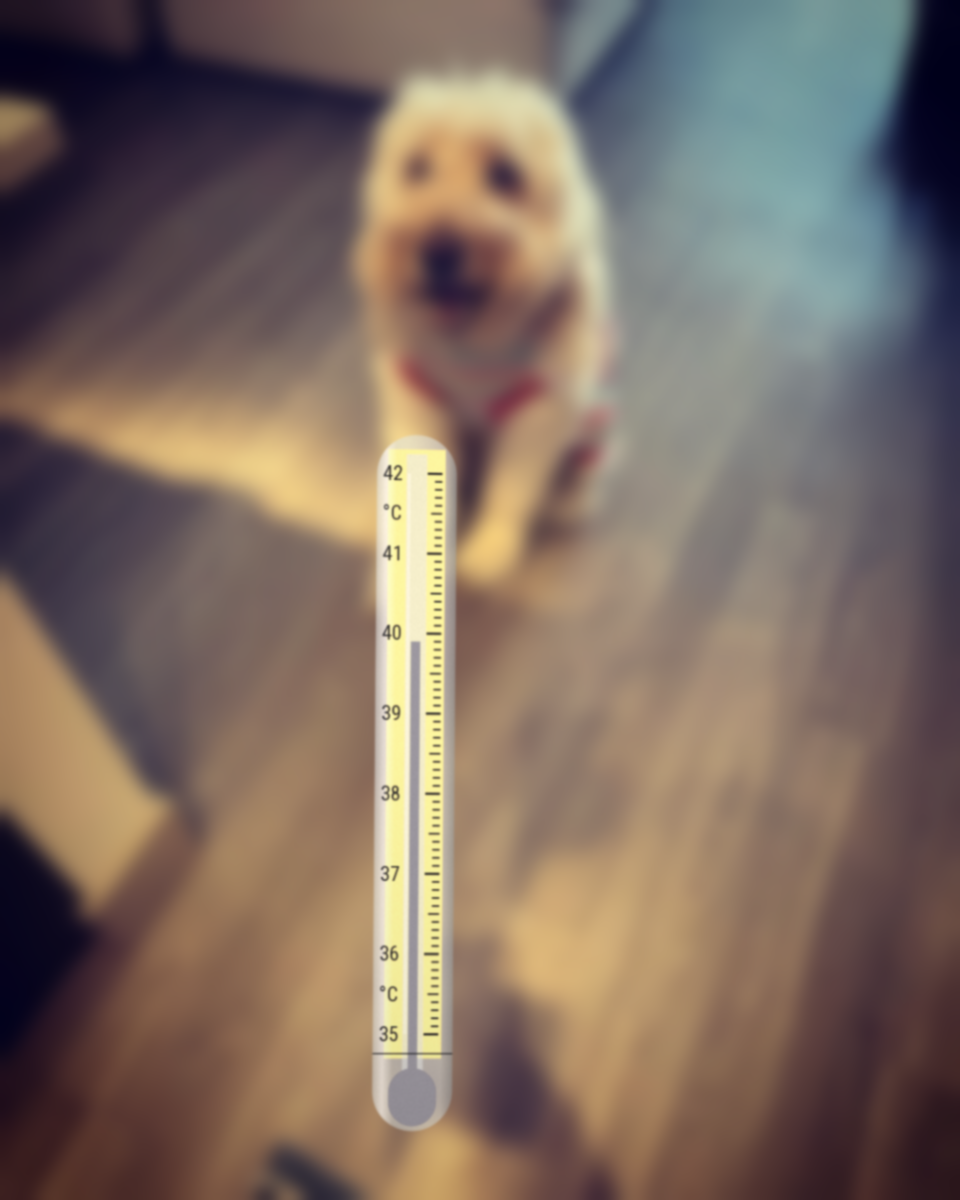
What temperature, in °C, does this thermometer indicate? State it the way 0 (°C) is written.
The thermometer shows 39.9 (°C)
